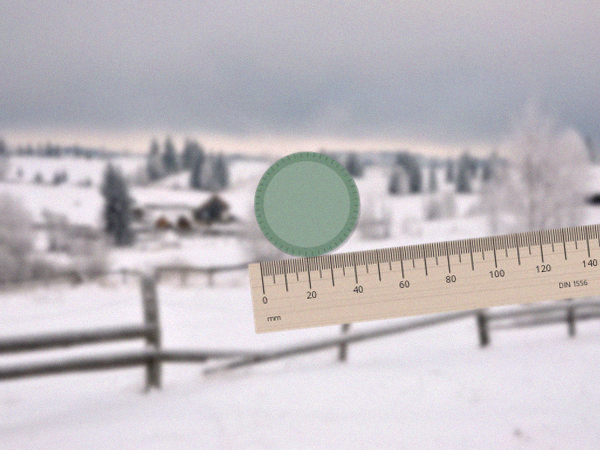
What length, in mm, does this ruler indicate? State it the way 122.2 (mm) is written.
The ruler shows 45 (mm)
